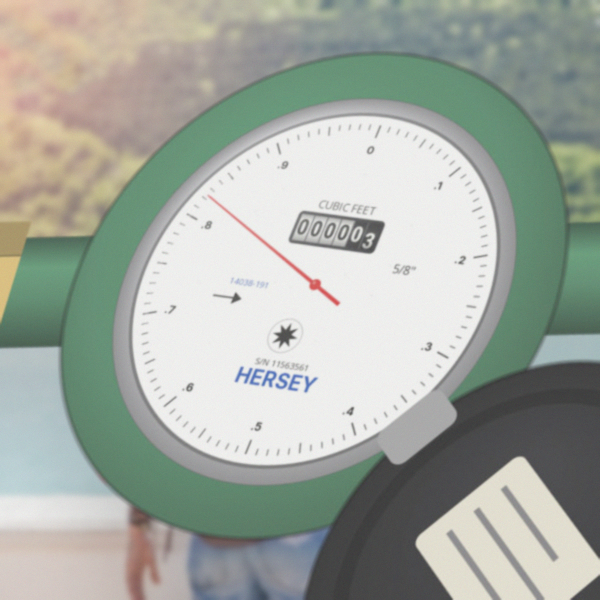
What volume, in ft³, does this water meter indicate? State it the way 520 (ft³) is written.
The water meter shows 2.82 (ft³)
